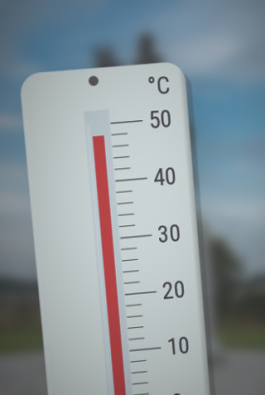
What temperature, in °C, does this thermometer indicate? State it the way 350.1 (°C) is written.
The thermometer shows 48 (°C)
